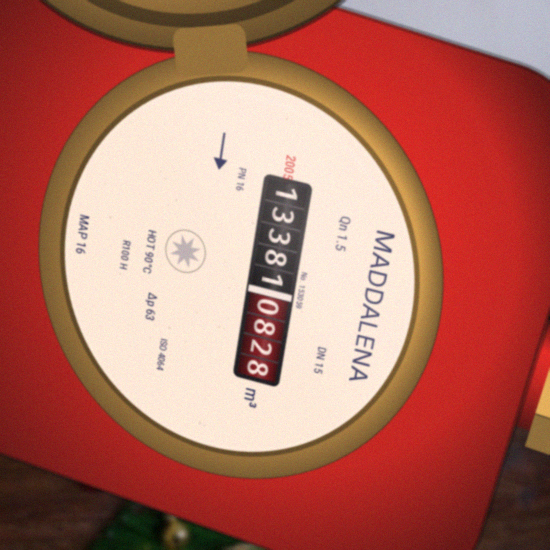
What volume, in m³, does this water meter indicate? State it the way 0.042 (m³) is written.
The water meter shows 13381.0828 (m³)
